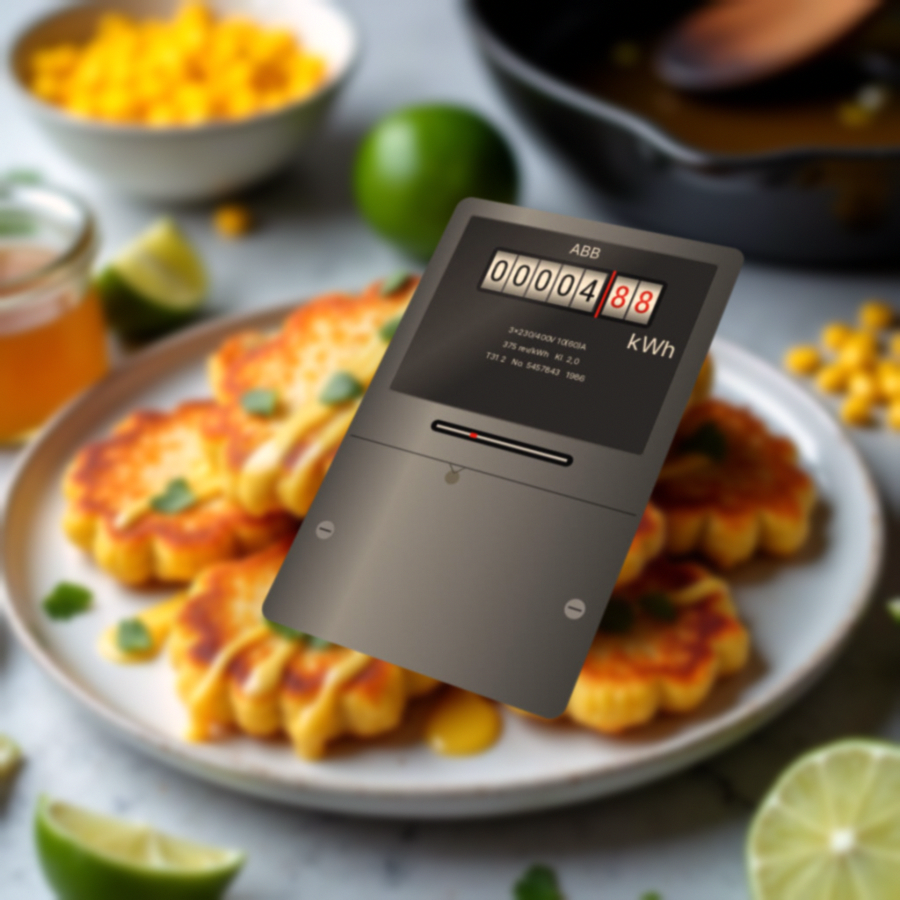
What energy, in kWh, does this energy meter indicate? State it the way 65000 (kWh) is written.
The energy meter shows 4.88 (kWh)
